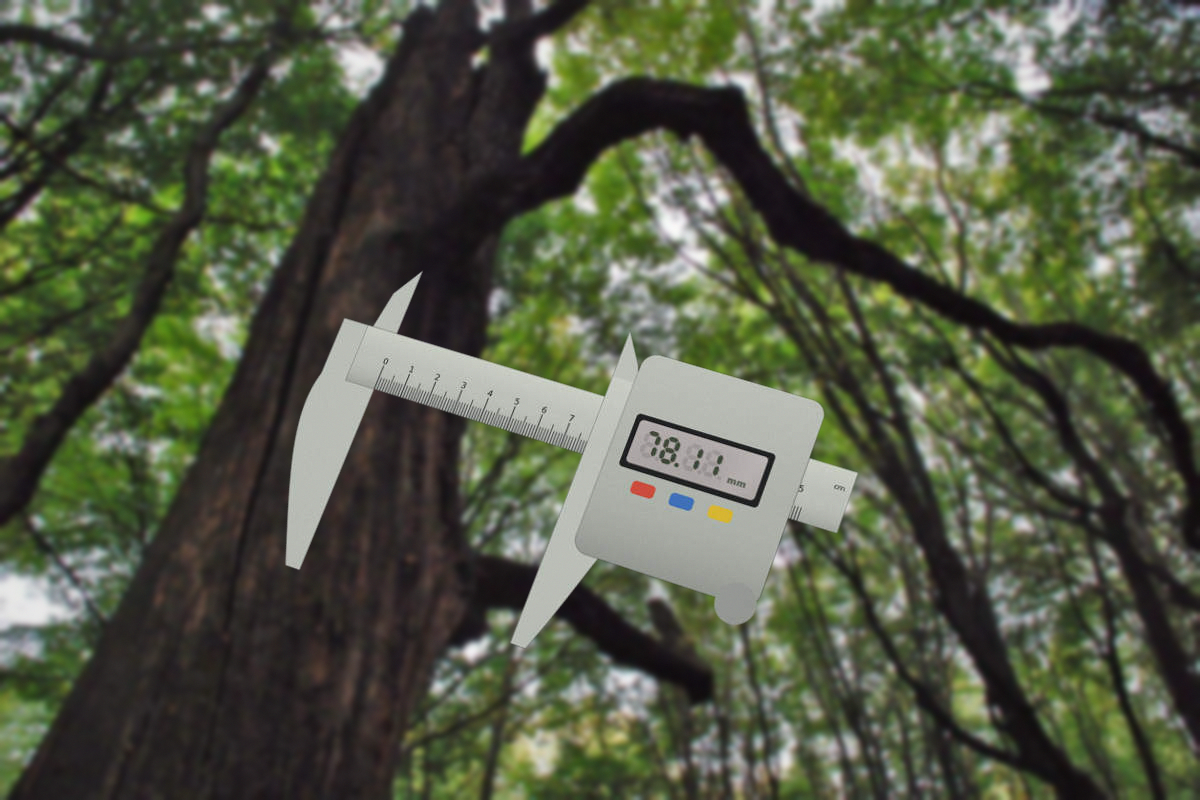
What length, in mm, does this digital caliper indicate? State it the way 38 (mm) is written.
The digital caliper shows 78.11 (mm)
